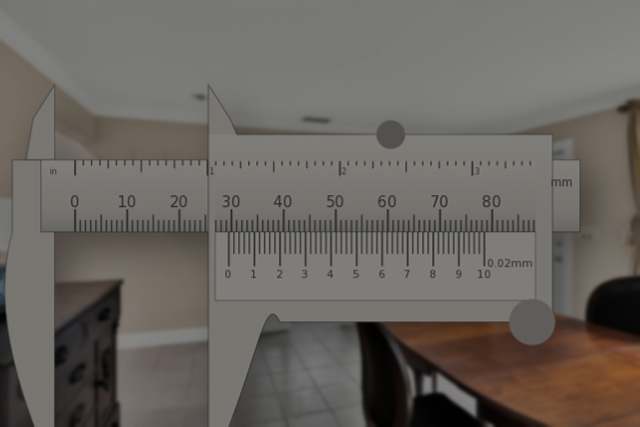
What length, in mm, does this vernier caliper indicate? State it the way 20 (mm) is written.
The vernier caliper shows 29.5 (mm)
